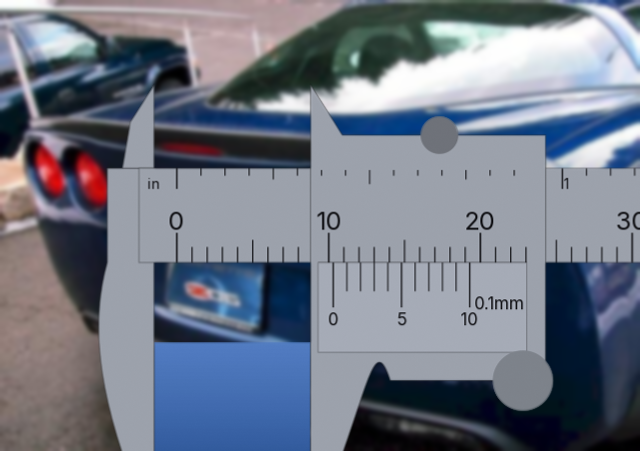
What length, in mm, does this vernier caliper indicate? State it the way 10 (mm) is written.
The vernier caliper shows 10.3 (mm)
